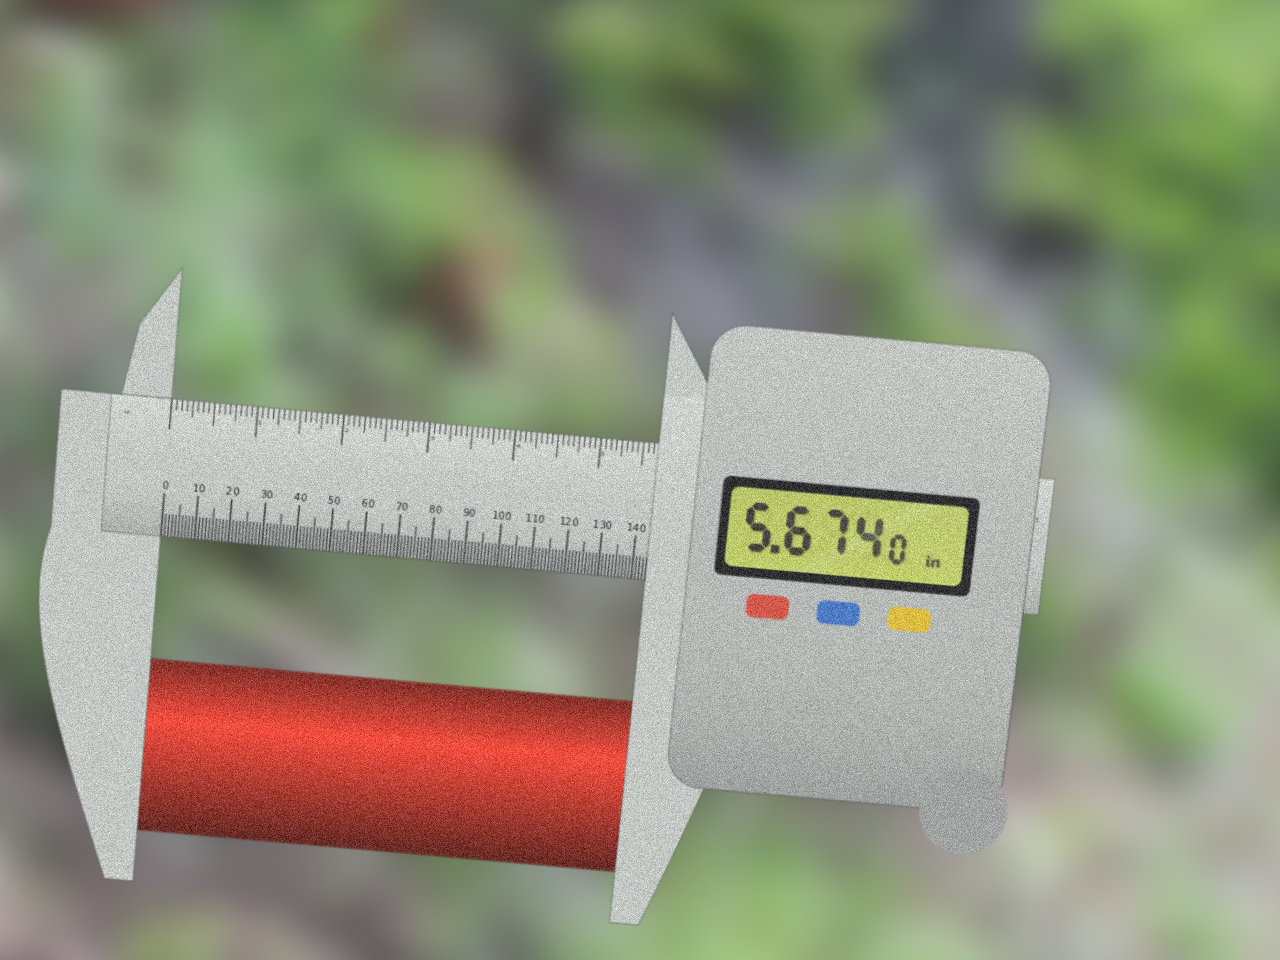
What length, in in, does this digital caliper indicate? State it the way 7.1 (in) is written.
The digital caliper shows 5.6740 (in)
